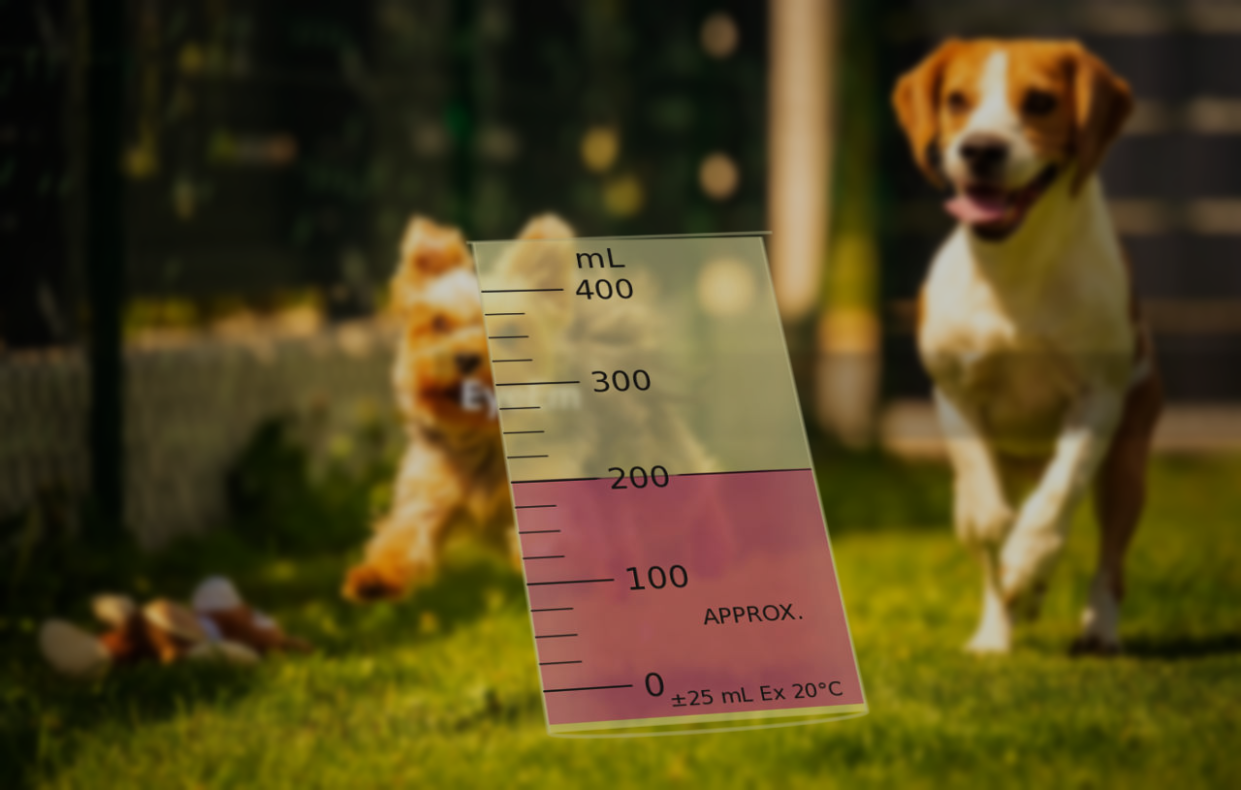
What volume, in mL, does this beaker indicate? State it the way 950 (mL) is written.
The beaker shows 200 (mL)
